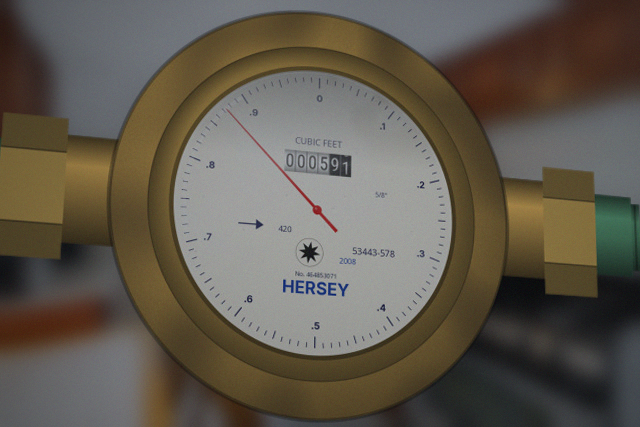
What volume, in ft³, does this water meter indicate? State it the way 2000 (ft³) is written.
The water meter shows 590.87 (ft³)
